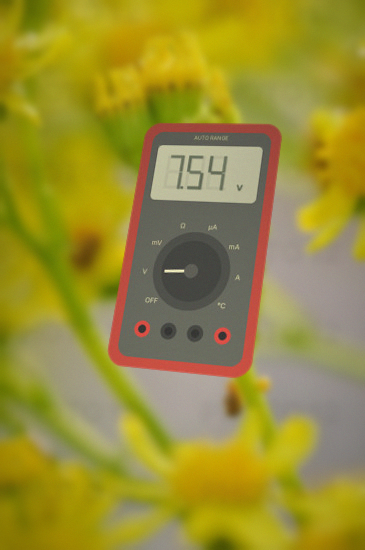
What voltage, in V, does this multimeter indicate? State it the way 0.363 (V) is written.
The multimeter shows 7.54 (V)
